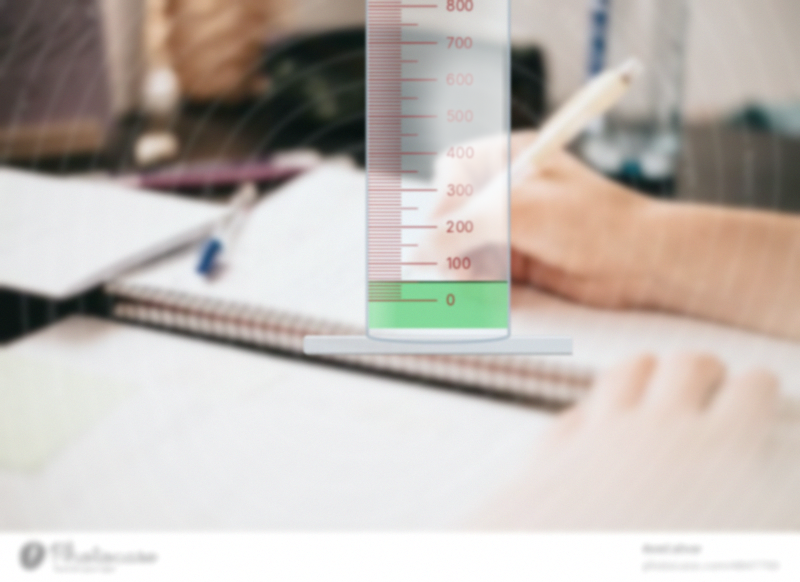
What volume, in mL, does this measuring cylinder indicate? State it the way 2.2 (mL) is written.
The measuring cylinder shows 50 (mL)
